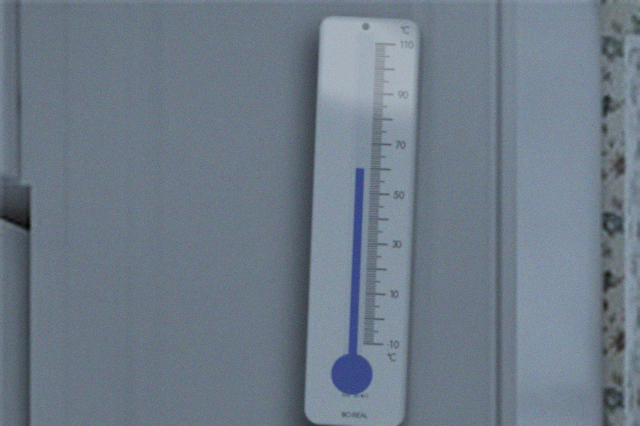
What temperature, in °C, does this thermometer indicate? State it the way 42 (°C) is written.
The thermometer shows 60 (°C)
